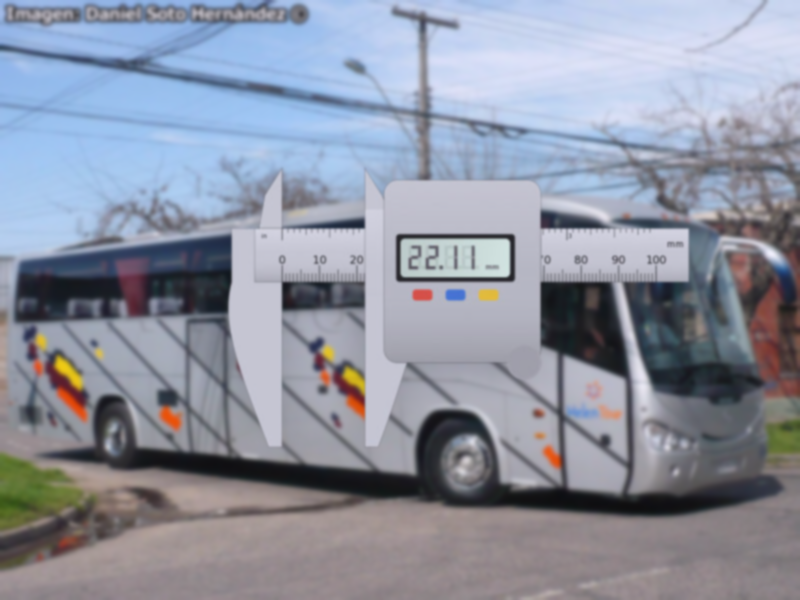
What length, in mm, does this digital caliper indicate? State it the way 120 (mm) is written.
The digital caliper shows 22.11 (mm)
